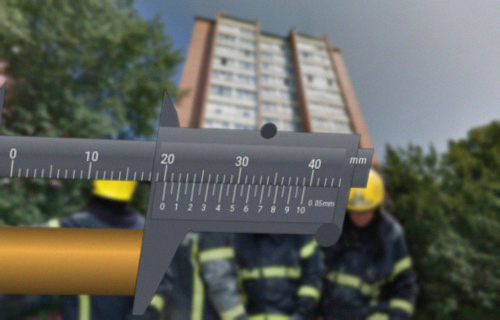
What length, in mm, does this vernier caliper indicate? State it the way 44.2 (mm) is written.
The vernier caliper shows 20.2 (mm)
